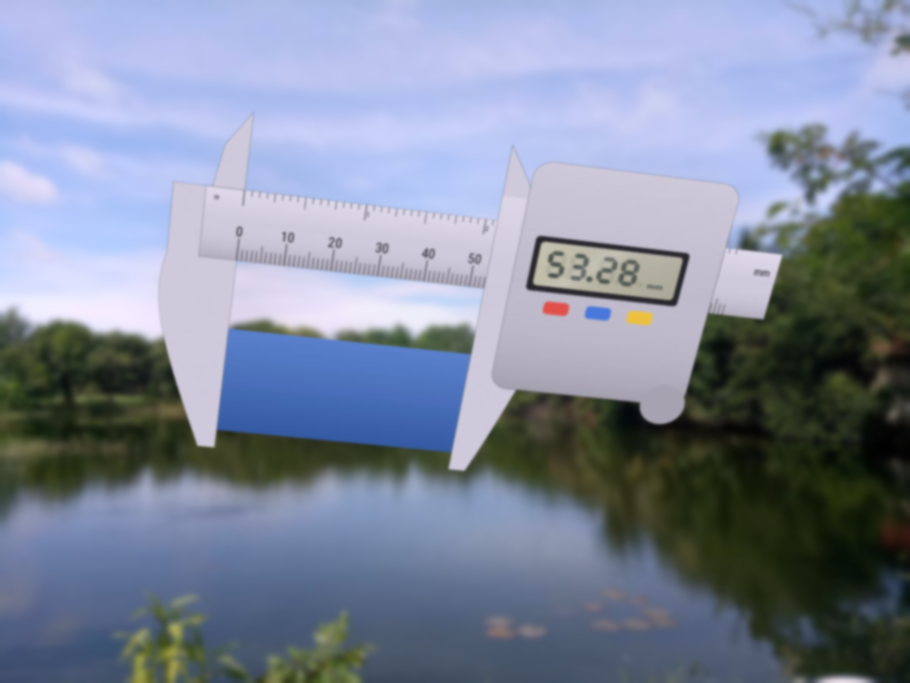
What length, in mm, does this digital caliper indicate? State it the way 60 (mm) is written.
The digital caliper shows 53.28 (mm)
